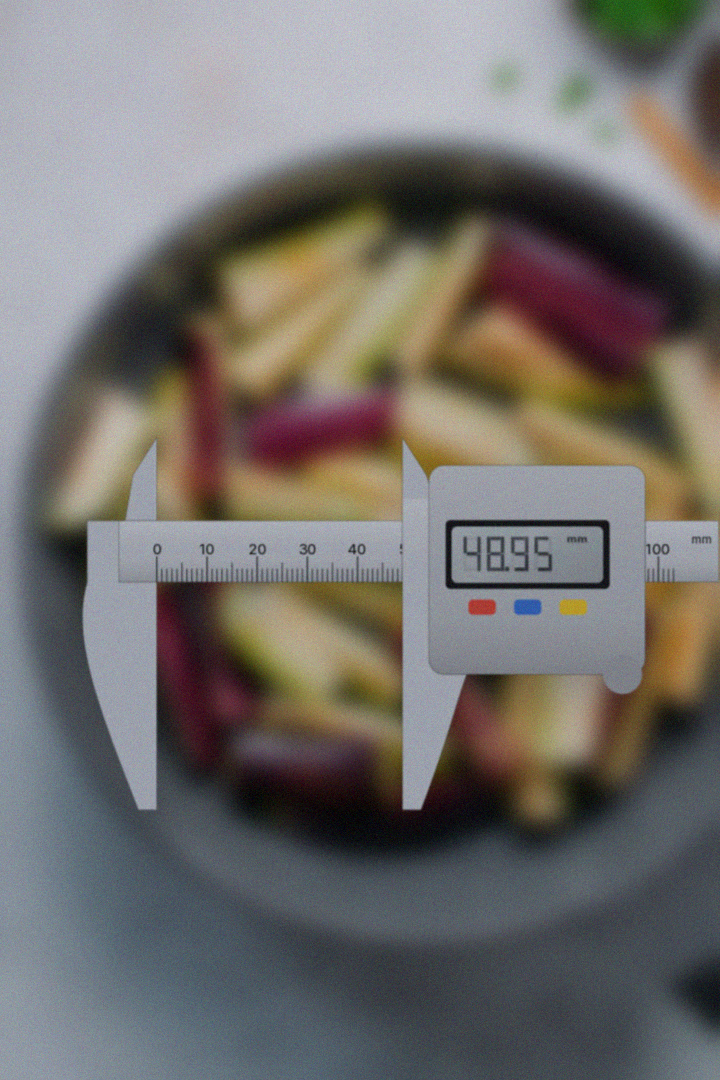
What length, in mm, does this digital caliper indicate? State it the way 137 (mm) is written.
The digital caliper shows 48.95 (mm)
